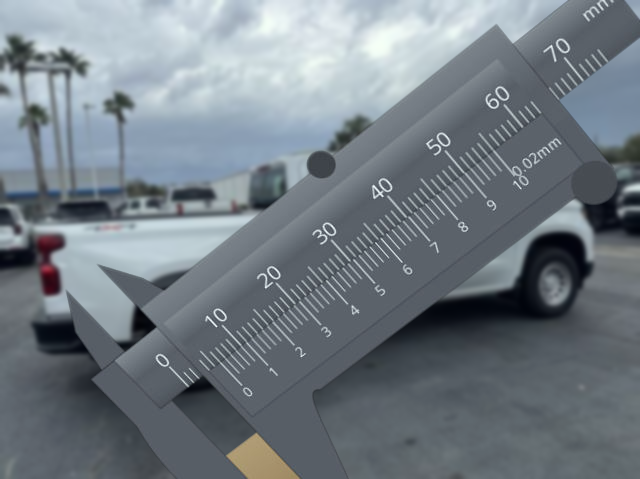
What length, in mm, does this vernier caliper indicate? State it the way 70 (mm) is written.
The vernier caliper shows 6.0 (mm)
